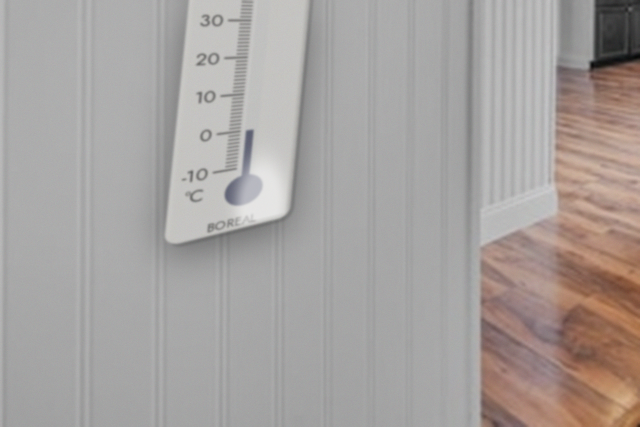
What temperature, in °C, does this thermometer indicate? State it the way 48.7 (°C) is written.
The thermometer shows 0 (°C)
